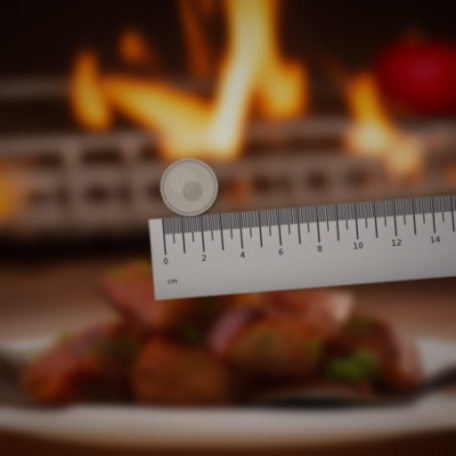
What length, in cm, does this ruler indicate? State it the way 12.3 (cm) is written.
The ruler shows 3 (cm)
